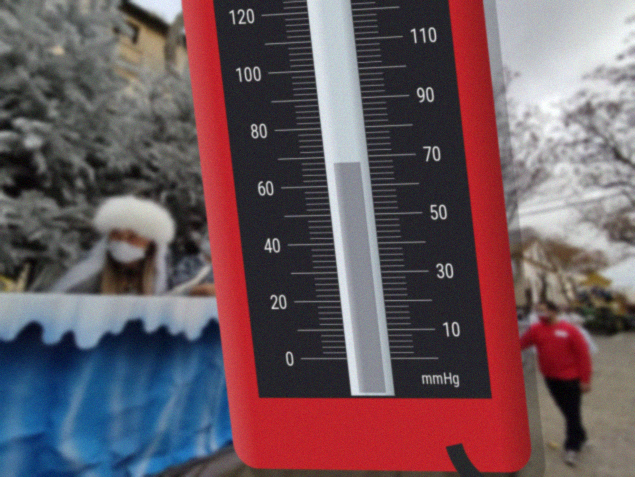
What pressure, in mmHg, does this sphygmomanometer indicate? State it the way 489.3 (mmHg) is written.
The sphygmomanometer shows 68 (mmHg)
